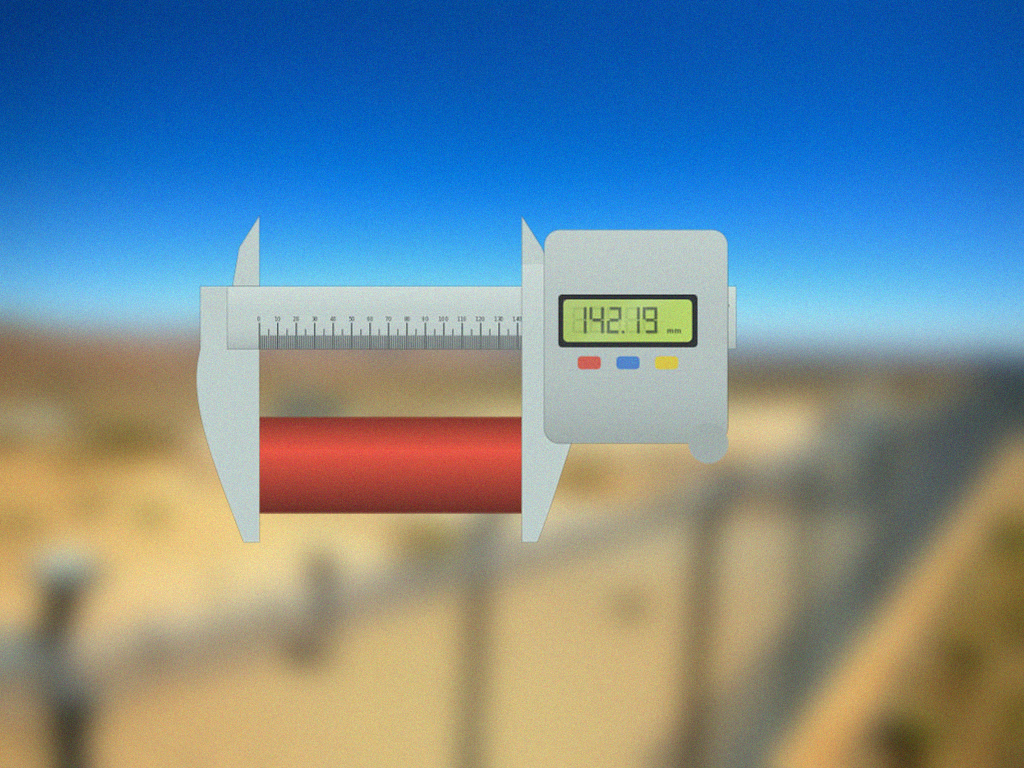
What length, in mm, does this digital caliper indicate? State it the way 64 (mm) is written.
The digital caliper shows 142.19 (mm)
